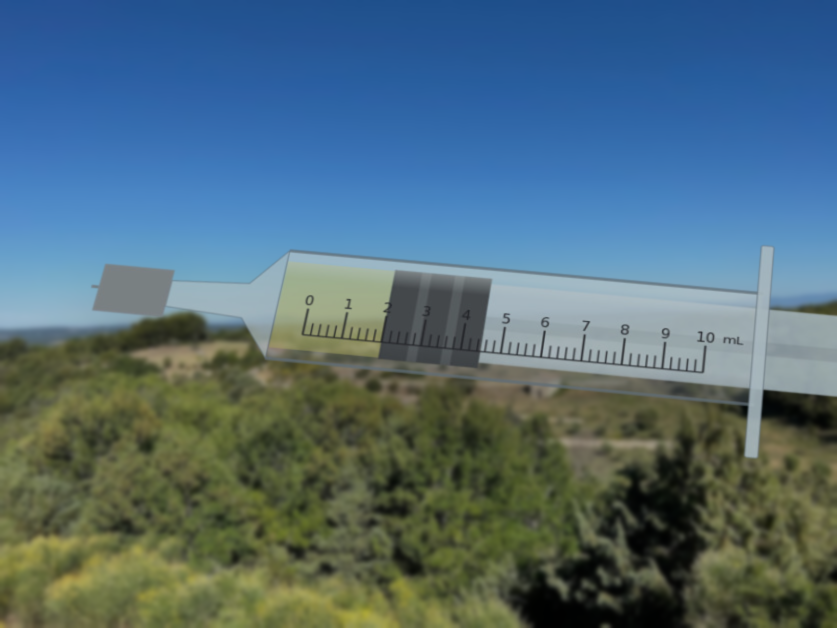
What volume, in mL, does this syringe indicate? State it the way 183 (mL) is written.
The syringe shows 2 (mL)
